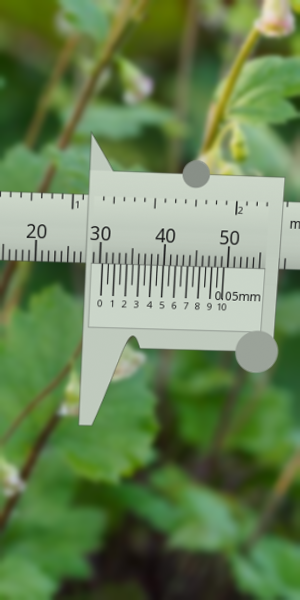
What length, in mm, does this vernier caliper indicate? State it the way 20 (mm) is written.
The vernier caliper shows 30.4 (mm)
